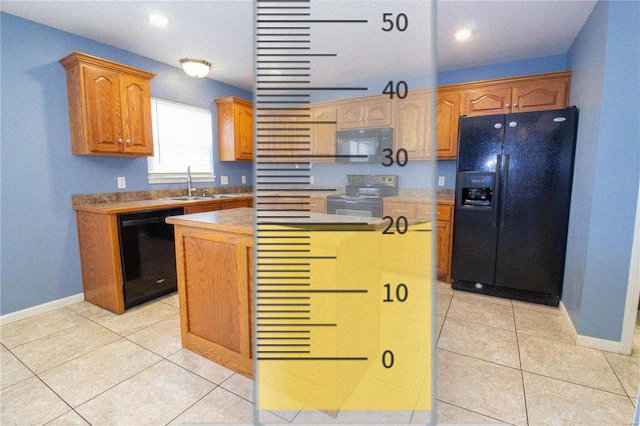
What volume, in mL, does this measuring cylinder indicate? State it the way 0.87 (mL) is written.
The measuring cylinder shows 19 (mL)
